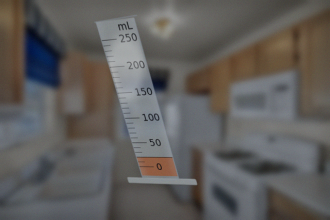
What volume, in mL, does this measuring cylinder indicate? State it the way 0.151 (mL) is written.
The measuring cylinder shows 20 (mL)
